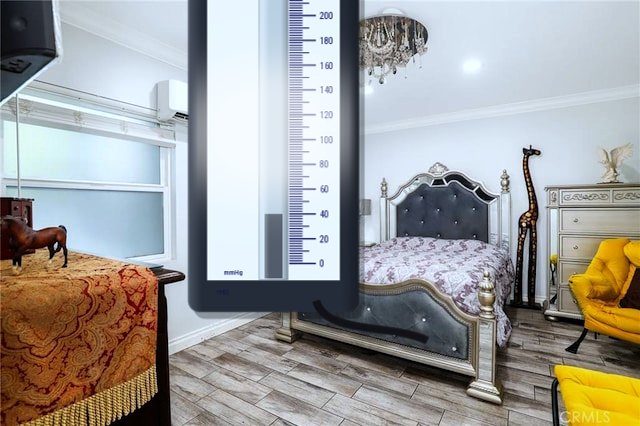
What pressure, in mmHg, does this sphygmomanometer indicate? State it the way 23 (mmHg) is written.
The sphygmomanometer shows 40 (mmHg)
